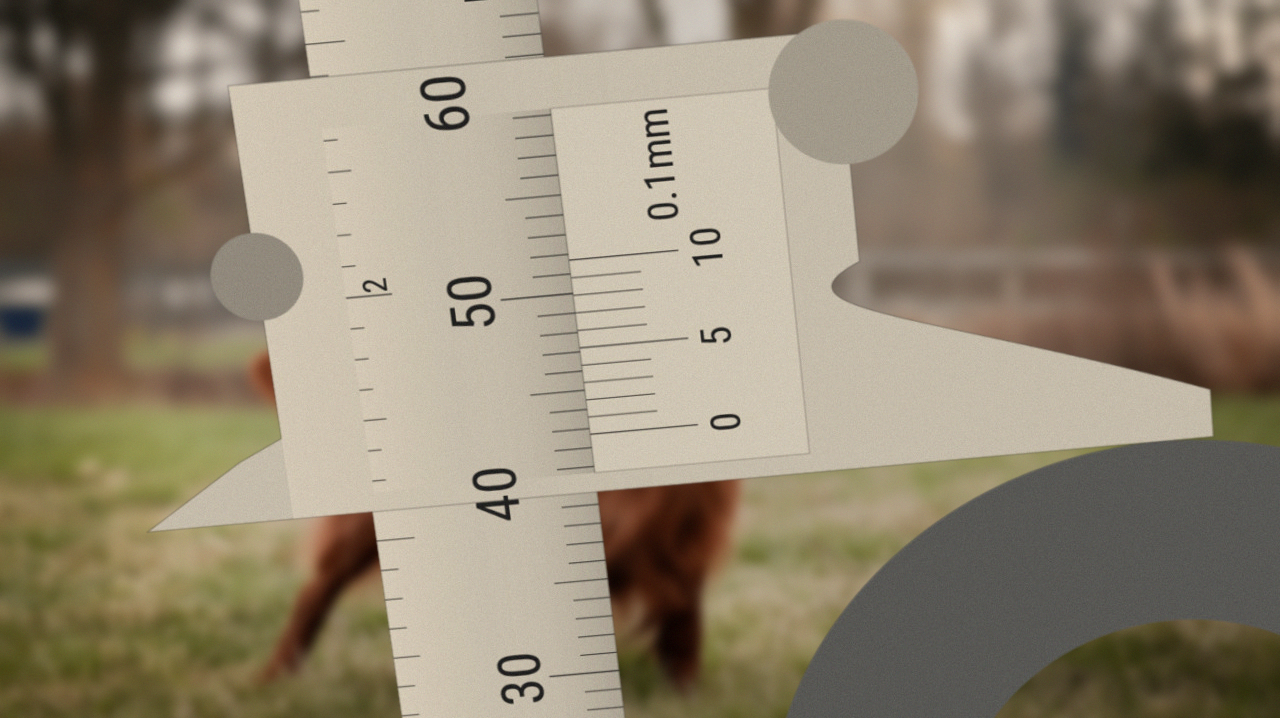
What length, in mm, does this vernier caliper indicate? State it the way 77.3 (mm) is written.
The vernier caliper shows 42.7 (mm)
